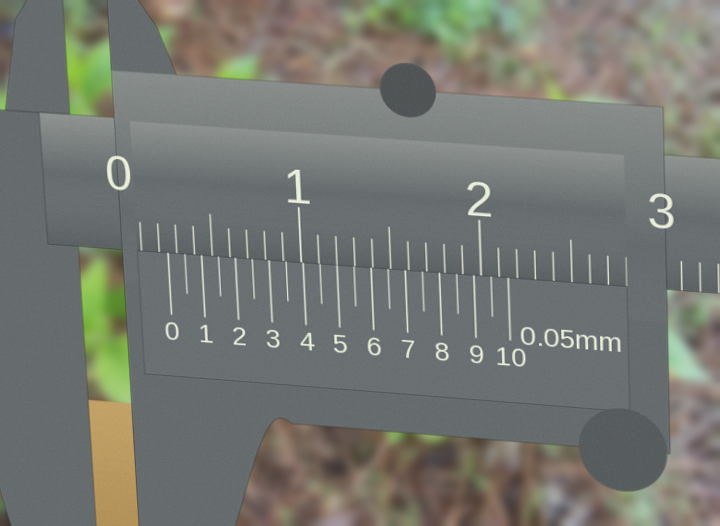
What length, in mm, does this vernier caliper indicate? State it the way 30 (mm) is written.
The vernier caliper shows 2.5 (mm)
